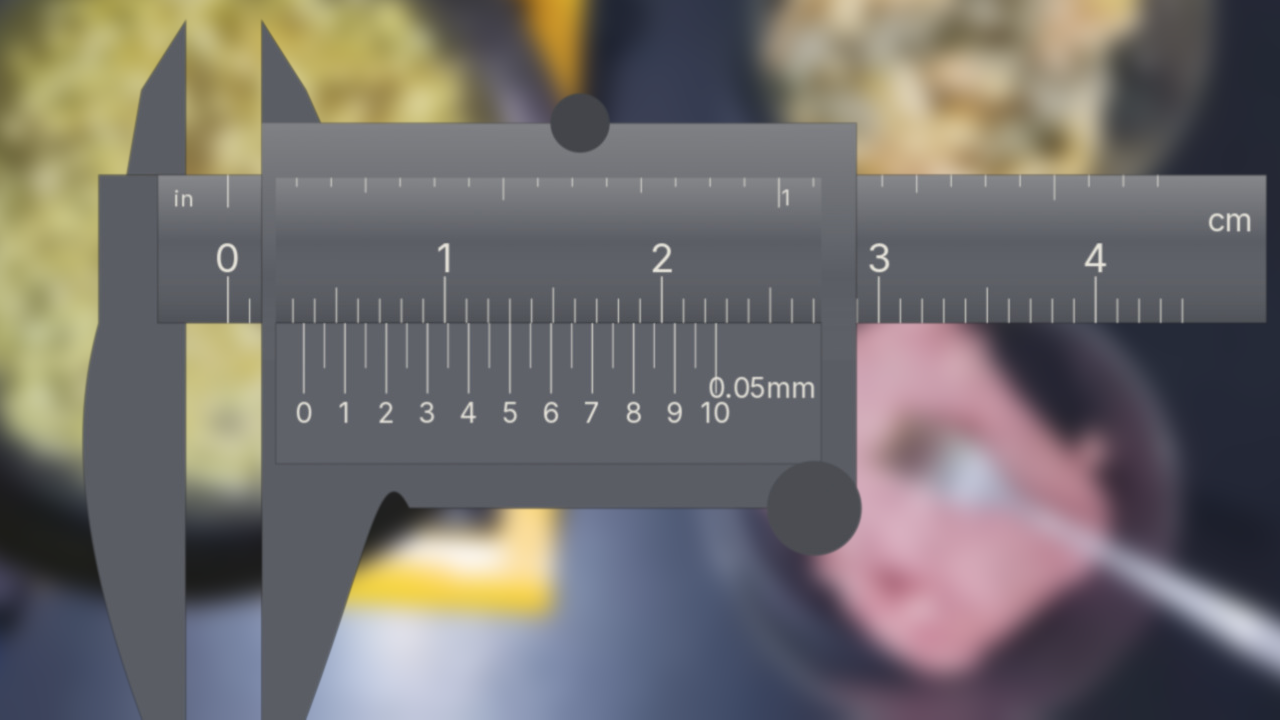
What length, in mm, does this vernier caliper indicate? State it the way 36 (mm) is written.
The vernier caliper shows 3.5 (mm)
